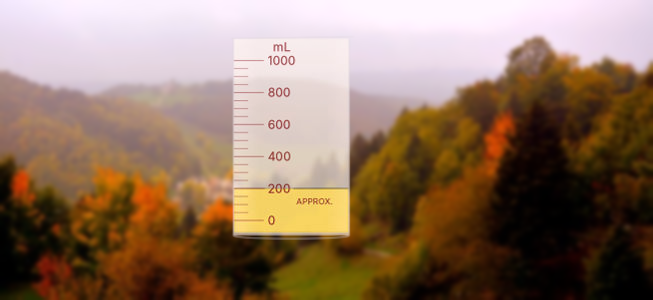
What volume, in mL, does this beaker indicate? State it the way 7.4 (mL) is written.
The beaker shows 200 (mL)
